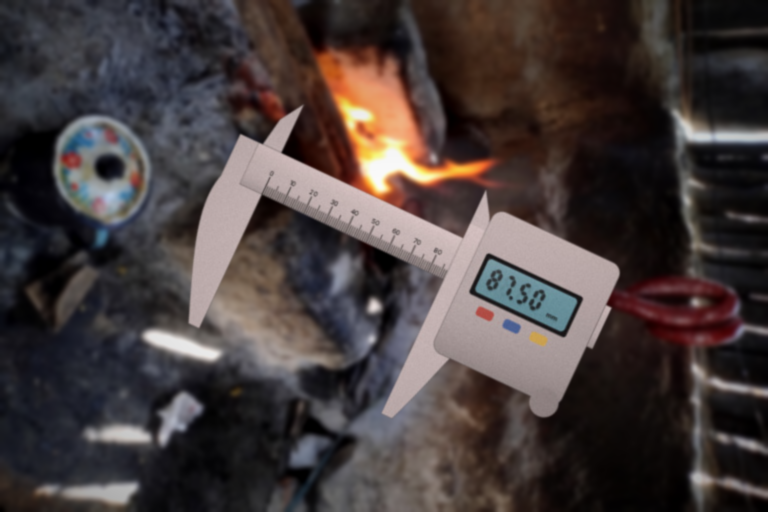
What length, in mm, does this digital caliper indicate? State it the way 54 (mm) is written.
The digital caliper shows 87.50 (mm)
